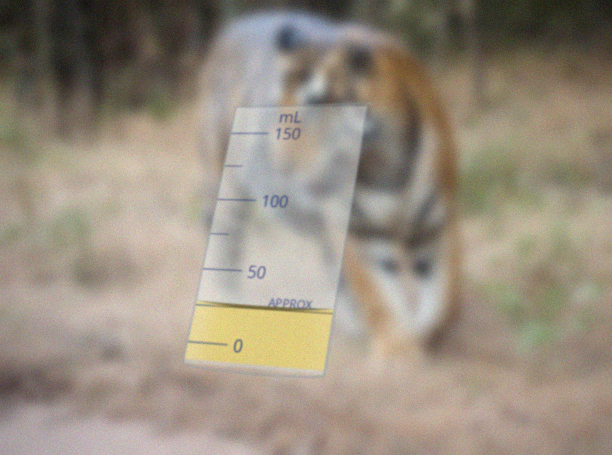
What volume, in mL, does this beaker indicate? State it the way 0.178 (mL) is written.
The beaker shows 25 (mL)
